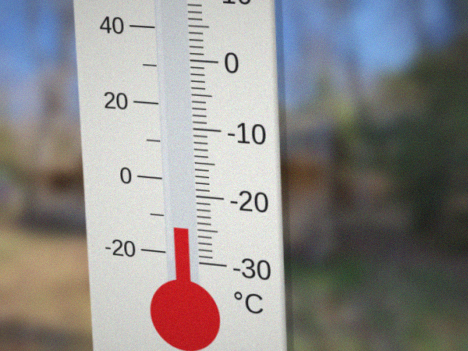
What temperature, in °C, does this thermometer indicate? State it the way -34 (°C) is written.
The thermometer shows -25 (°C)
